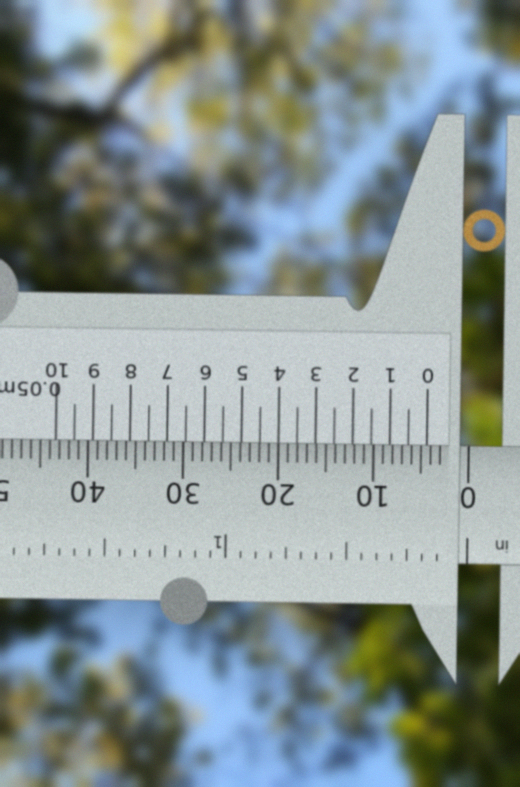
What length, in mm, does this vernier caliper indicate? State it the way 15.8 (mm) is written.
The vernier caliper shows 4.4 (mm)
